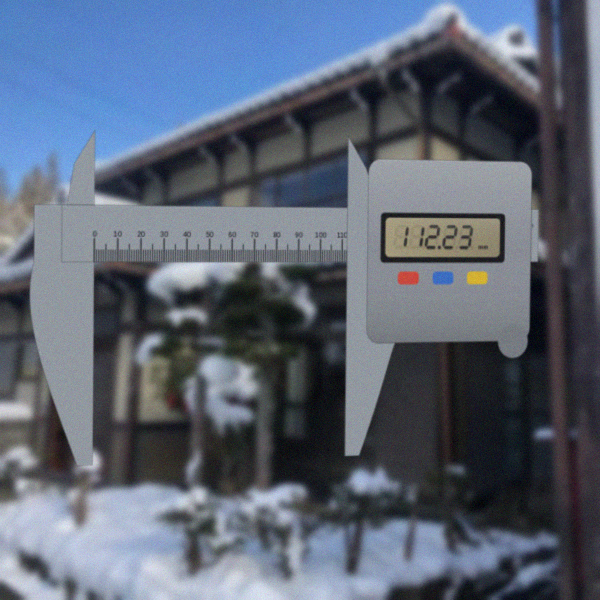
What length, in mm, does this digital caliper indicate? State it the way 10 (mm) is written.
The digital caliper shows 112.23 (mm)
